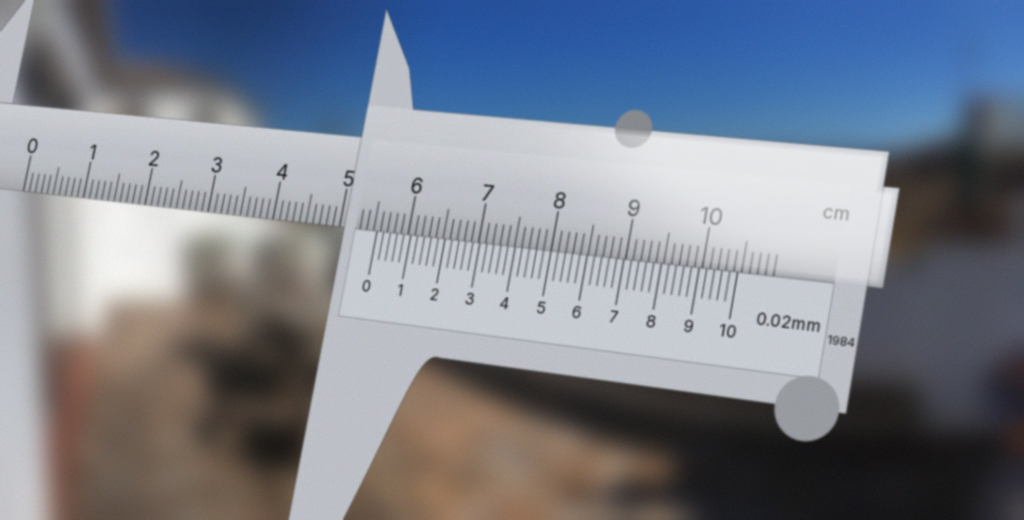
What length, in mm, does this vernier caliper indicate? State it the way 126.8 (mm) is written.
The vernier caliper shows 55.5 (mm)
